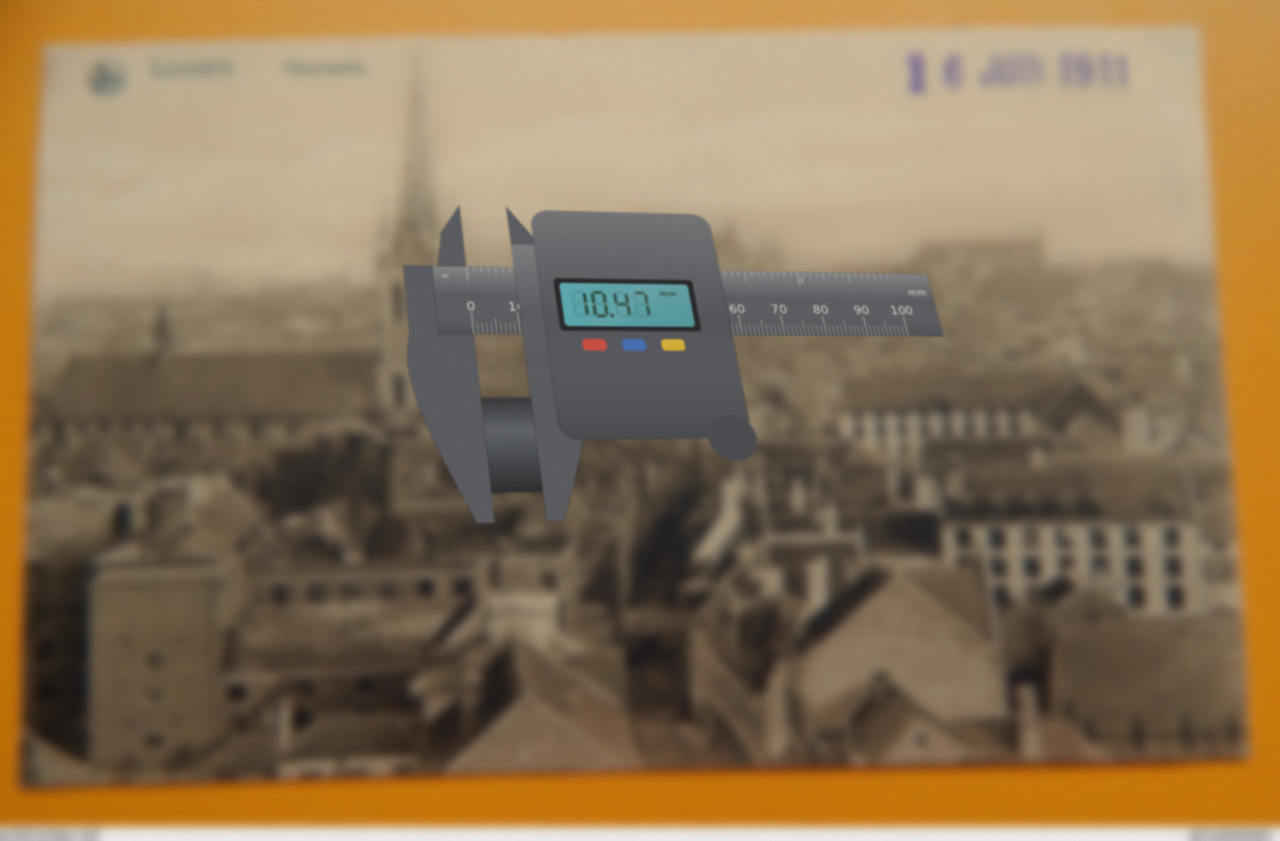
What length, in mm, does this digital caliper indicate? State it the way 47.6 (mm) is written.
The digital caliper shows 10.47 (mm)
